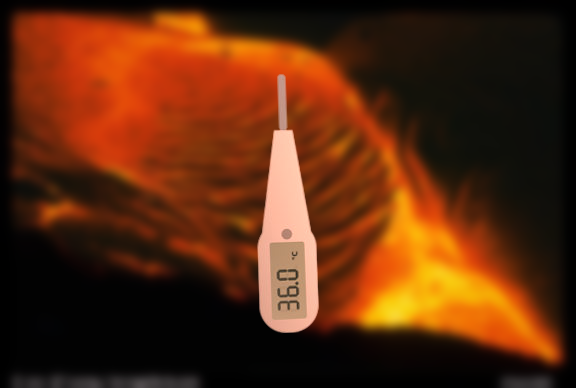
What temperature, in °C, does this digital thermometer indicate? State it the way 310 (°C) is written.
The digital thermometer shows 36.0 (°C)
